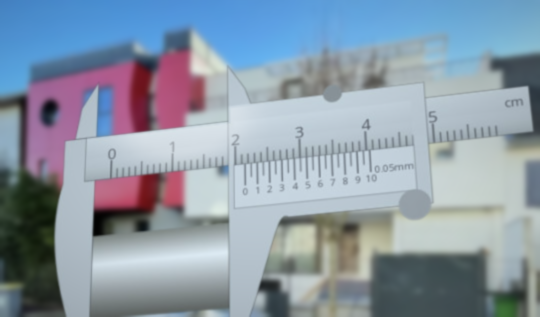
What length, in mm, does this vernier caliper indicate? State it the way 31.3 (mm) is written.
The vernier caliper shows 21.5 (mm)
